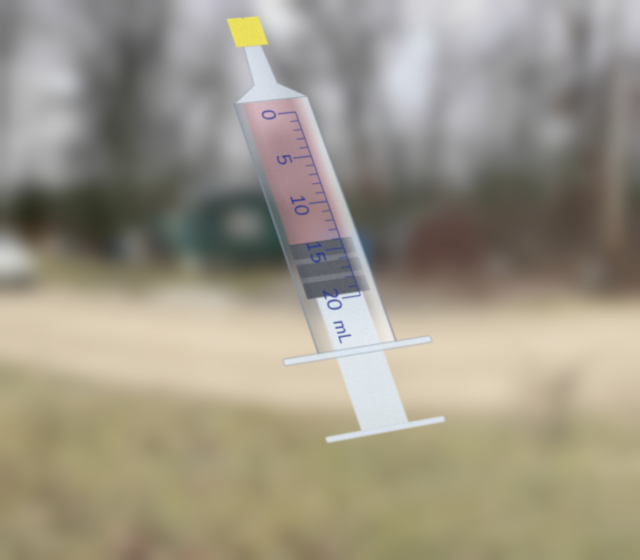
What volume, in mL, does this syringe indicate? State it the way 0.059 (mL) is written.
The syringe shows 14 (mL)
